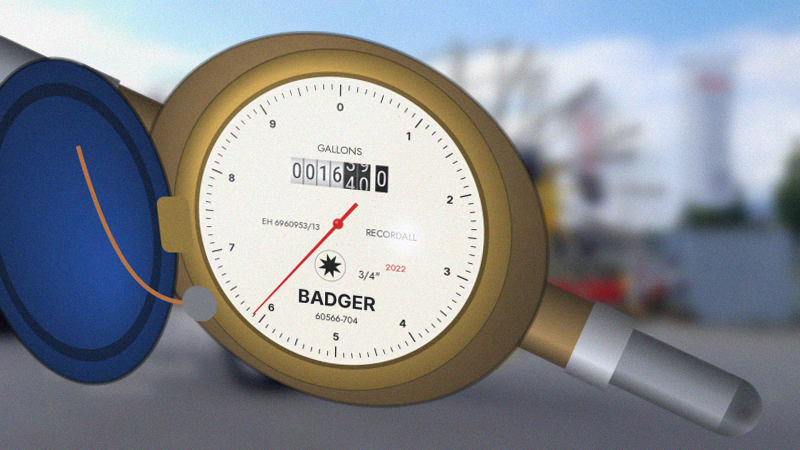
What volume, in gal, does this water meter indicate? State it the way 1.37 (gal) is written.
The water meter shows 16396.1 (gal)
